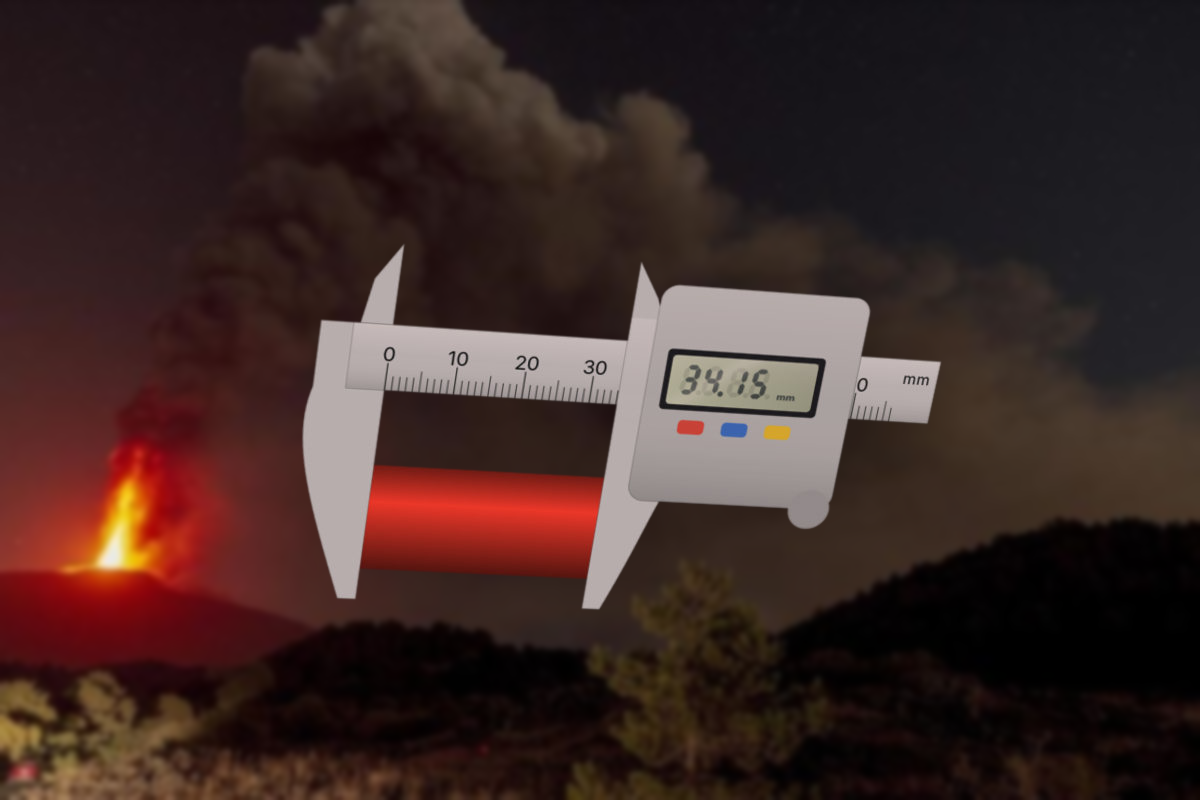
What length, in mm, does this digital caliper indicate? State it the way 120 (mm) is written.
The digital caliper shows 34.15 (mm)
